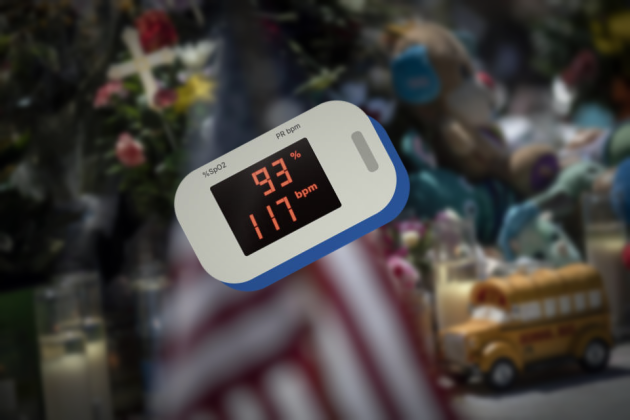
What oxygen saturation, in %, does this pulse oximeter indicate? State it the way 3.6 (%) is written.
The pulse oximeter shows 93 (%)
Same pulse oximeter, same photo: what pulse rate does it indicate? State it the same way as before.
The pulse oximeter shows 117 (bpm)
